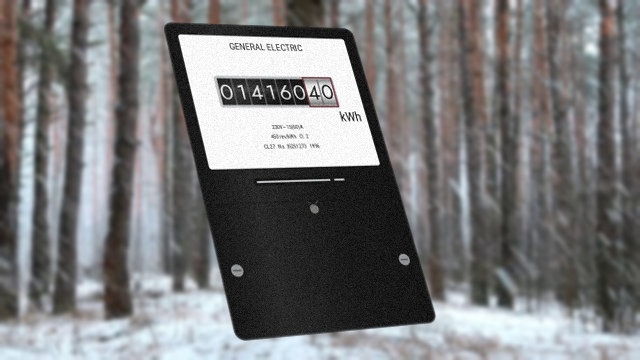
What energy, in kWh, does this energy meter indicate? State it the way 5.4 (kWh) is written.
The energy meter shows 14160.40 (kWh)
